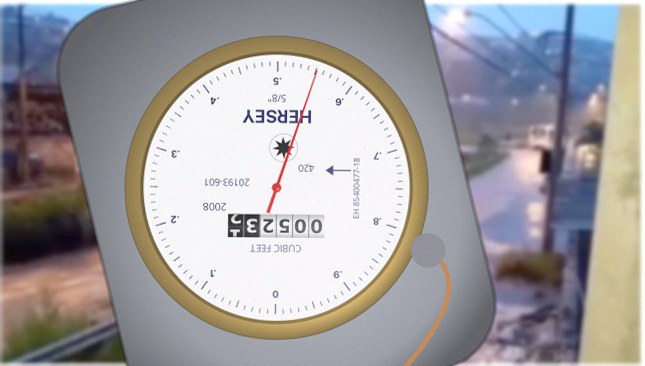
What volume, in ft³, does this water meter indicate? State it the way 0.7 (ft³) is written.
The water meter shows 5231.55 (ft³)
